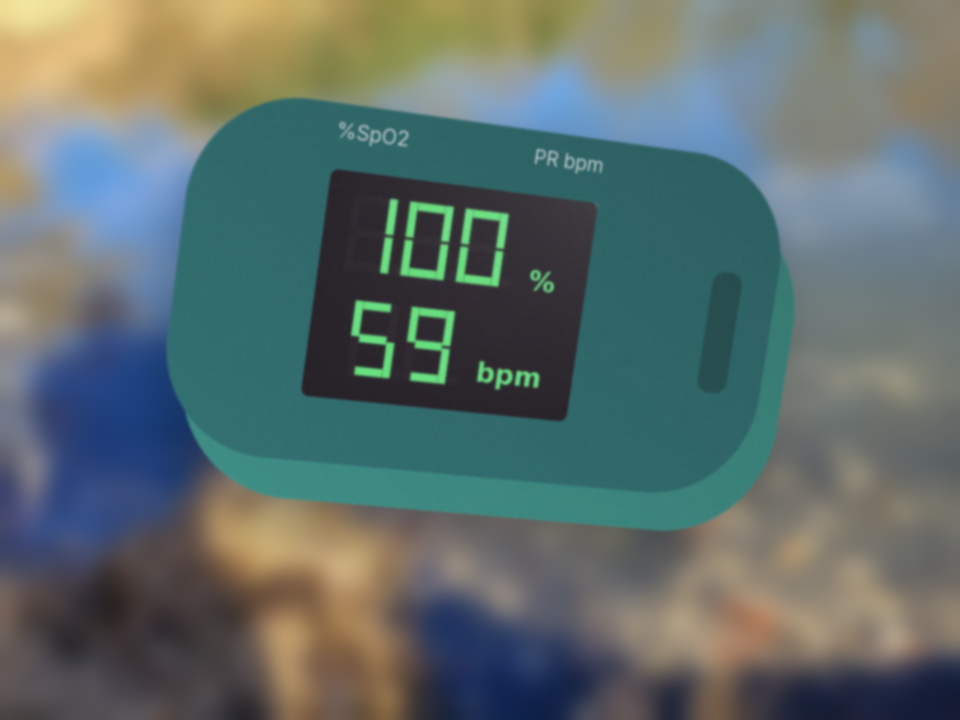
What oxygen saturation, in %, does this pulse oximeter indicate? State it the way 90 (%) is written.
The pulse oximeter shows 100 (%)
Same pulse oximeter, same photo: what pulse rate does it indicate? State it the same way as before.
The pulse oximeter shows 59 (bpm)
